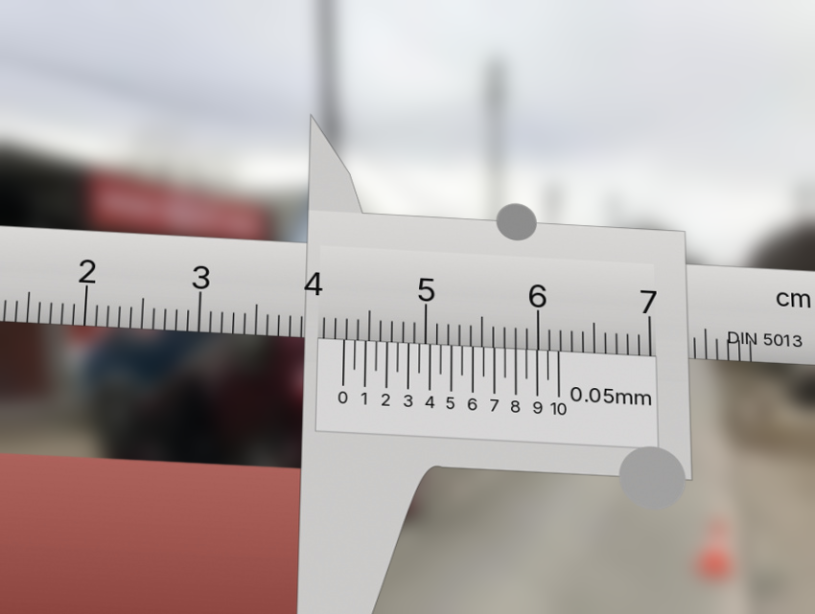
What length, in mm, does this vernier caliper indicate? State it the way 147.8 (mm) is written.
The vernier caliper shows 42.8 (mm)
